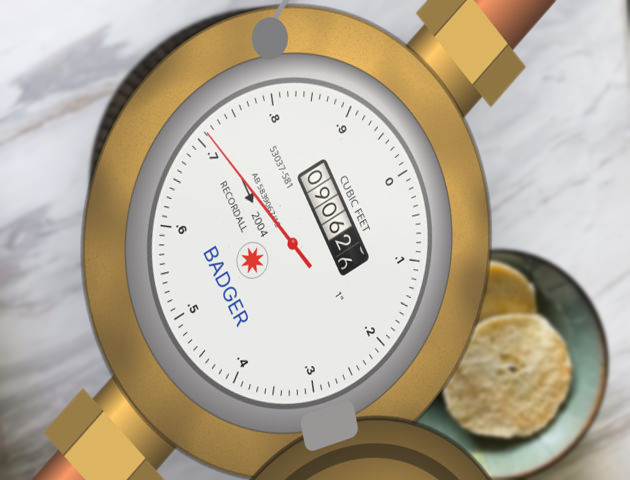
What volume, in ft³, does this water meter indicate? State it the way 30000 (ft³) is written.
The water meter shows 90625.71 (ft³)
